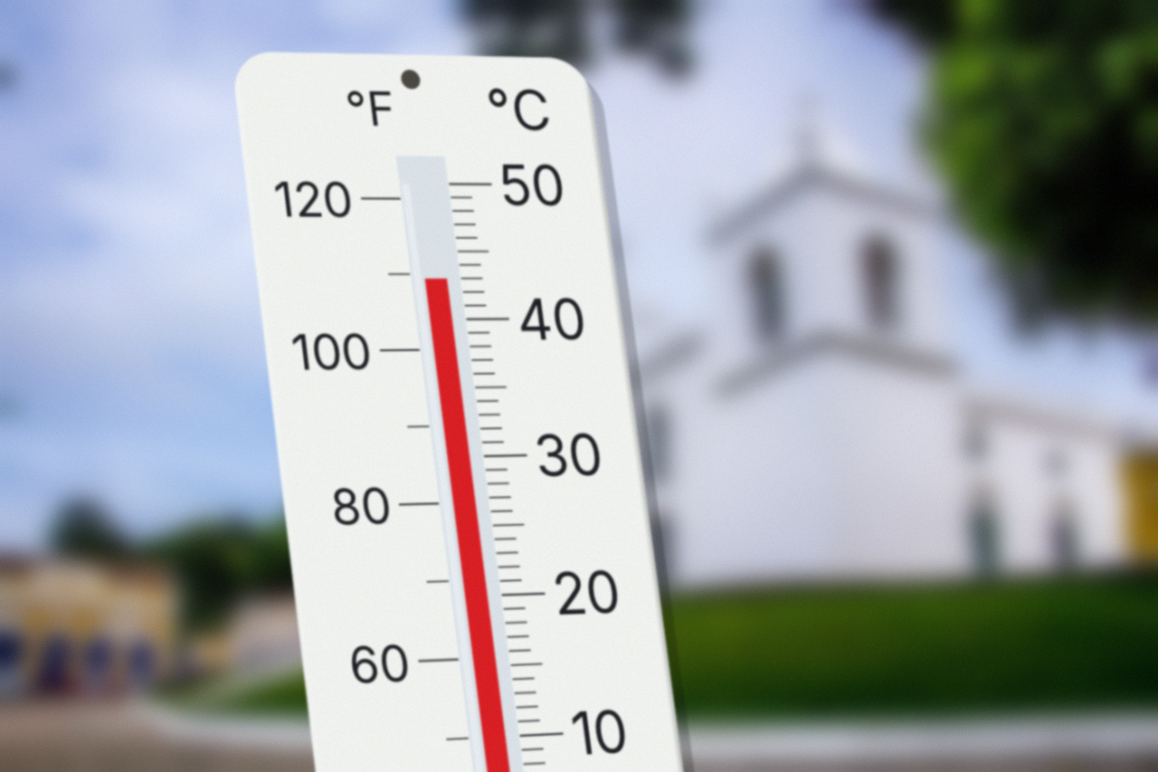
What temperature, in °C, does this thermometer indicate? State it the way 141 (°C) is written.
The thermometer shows 43 (°C)
